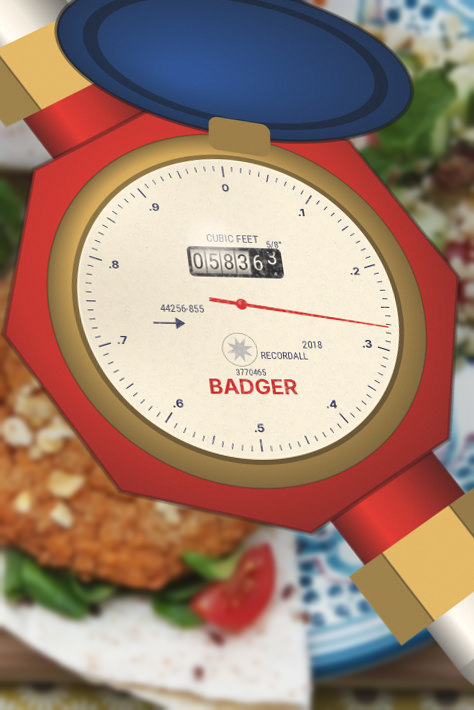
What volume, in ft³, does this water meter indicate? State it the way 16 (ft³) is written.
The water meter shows 58363.27 (ft³)
